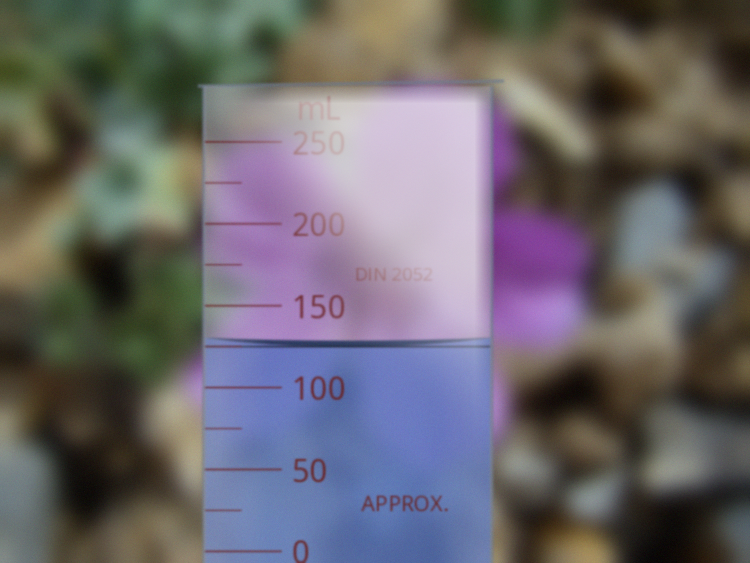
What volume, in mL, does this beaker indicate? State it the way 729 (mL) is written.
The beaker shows 125 (mL)
